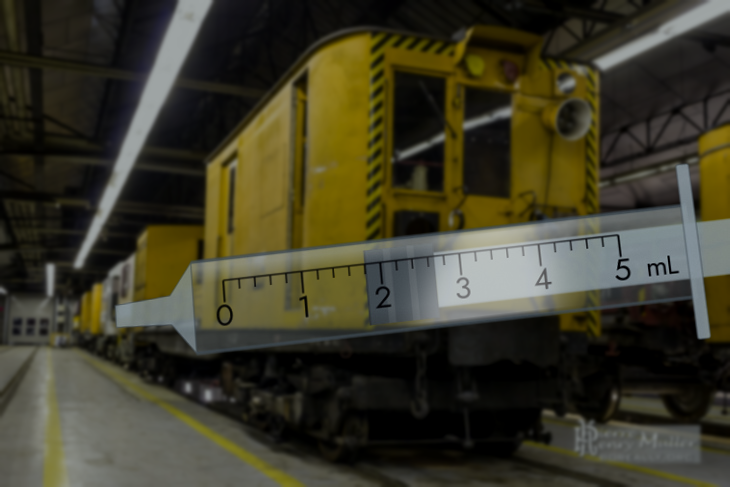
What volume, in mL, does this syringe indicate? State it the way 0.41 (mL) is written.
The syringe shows 1.8 (mL)
